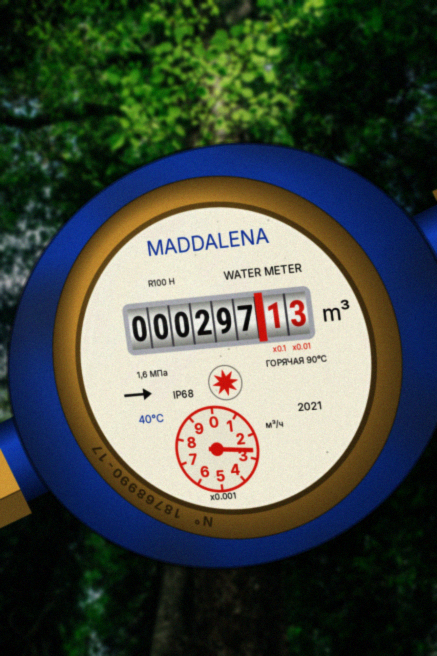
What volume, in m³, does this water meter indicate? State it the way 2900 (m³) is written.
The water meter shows 297.132 (m³)
